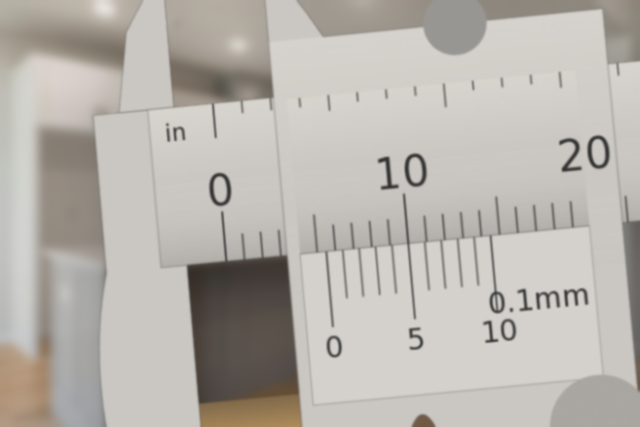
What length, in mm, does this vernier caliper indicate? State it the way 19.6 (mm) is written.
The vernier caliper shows 5.5 (mm)
